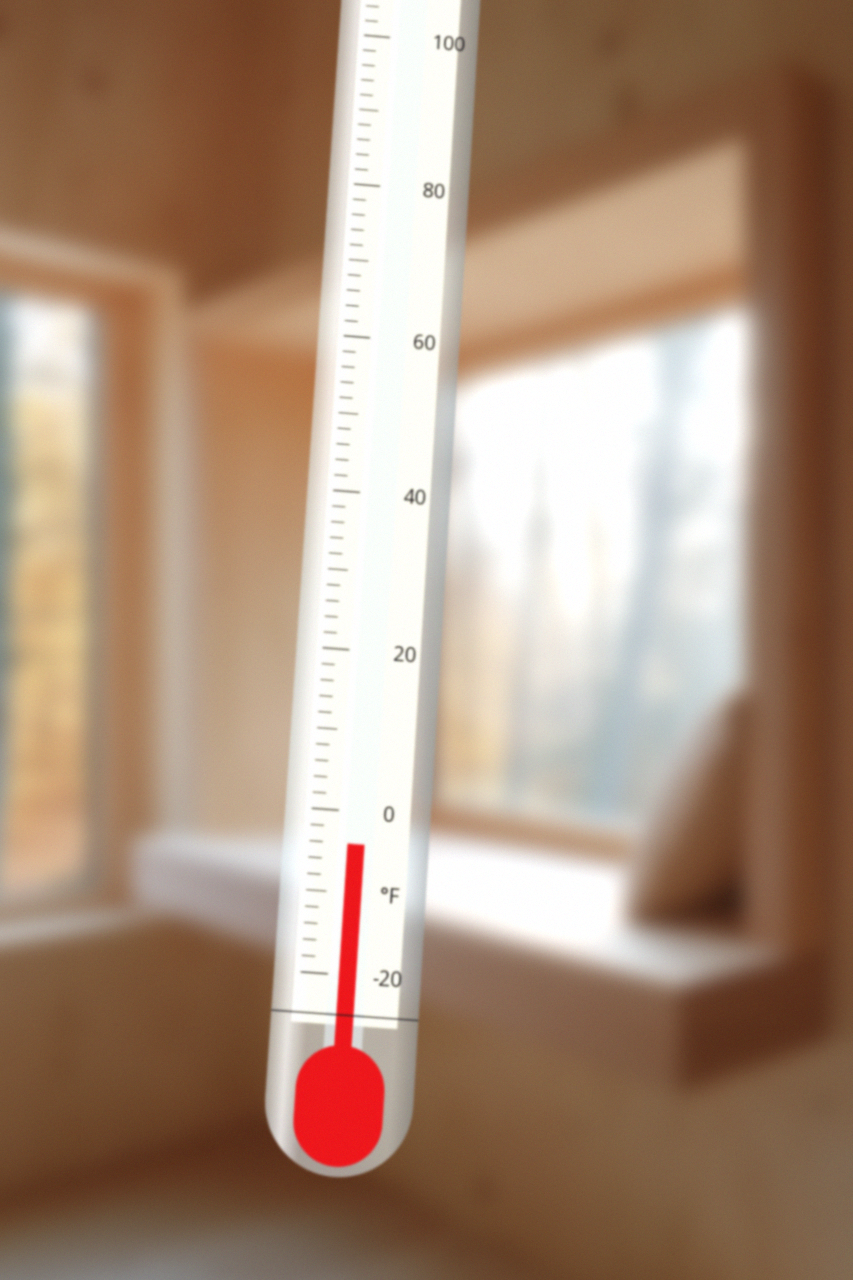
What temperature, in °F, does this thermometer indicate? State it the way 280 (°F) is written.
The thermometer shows -4 (°F)
